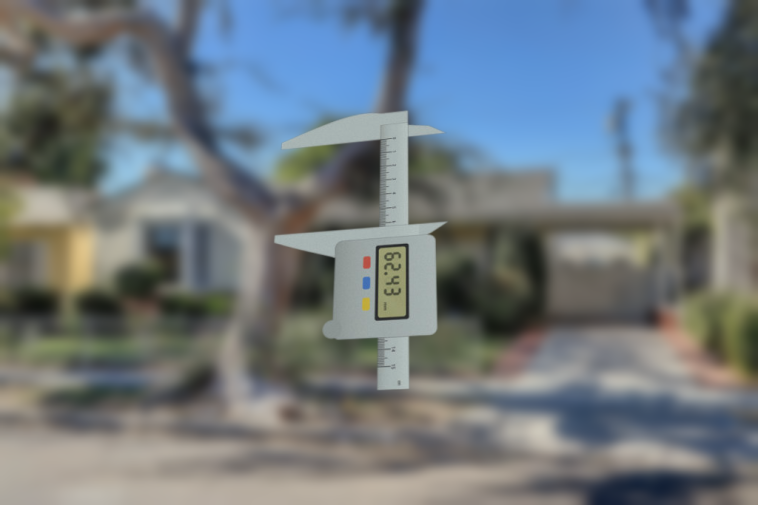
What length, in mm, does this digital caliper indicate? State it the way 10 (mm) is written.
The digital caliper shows 62.43 (mm)
